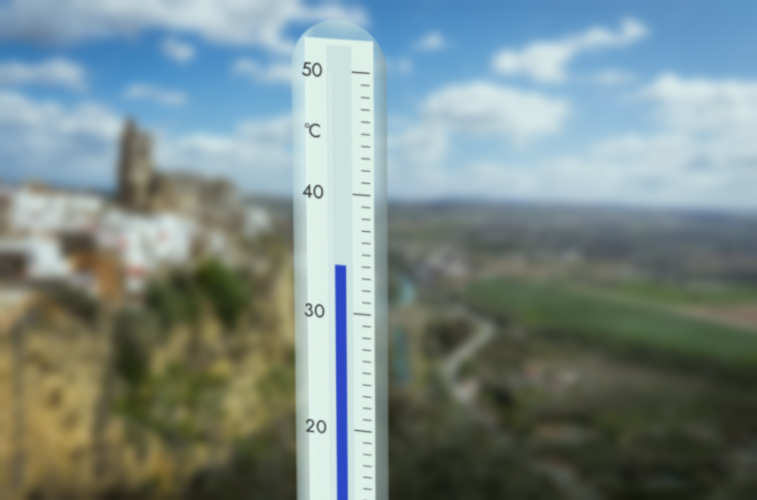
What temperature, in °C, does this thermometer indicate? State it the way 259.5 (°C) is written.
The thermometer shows 34 (°C)
